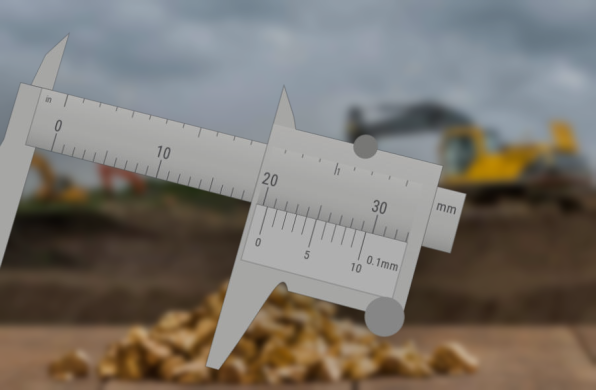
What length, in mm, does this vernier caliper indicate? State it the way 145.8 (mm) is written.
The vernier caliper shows 20.4 (mm)
